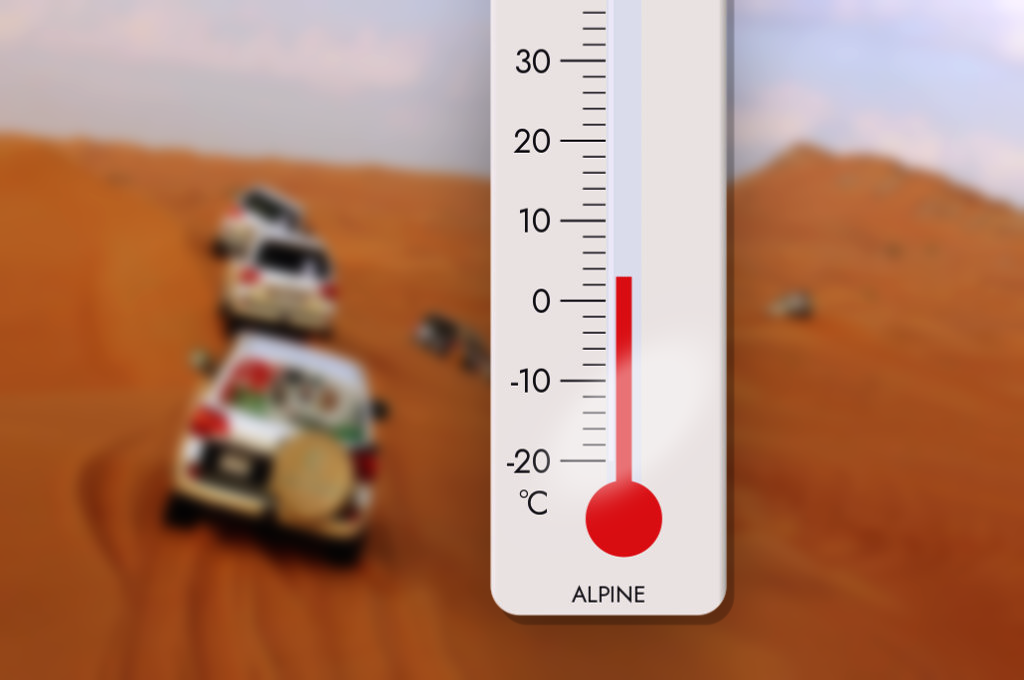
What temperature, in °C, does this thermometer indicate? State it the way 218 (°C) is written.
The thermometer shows 3 (°C)
